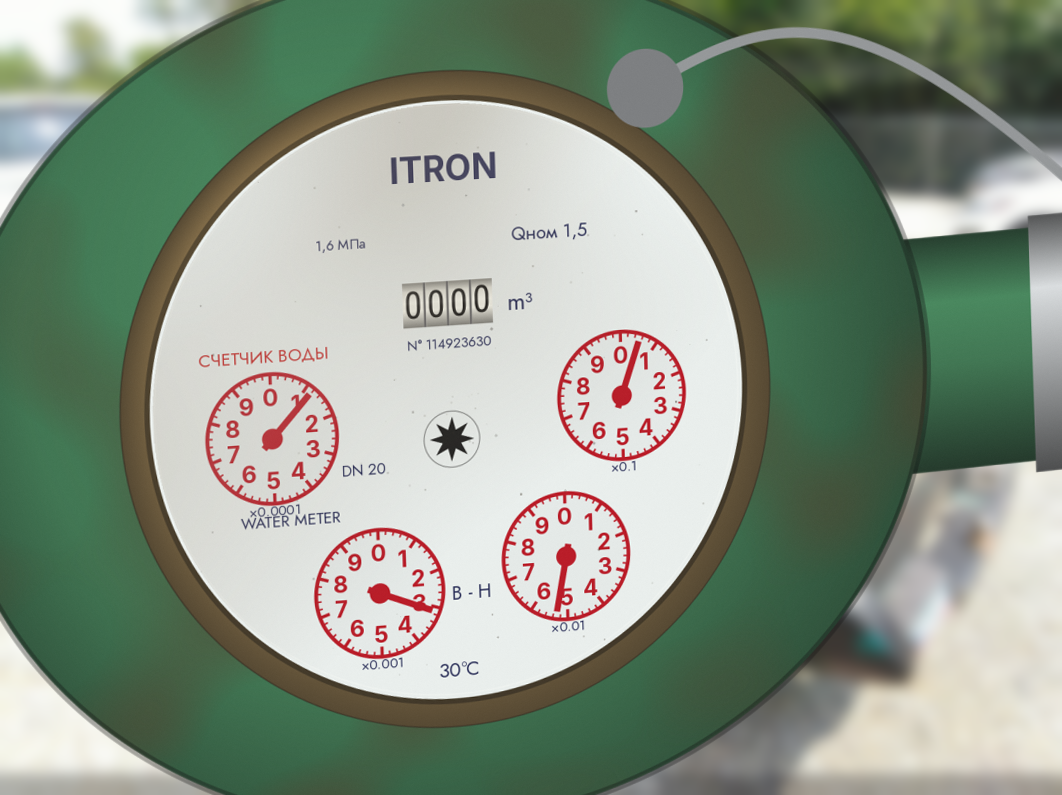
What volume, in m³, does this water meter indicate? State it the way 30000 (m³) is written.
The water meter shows 0.0531 (m³)
